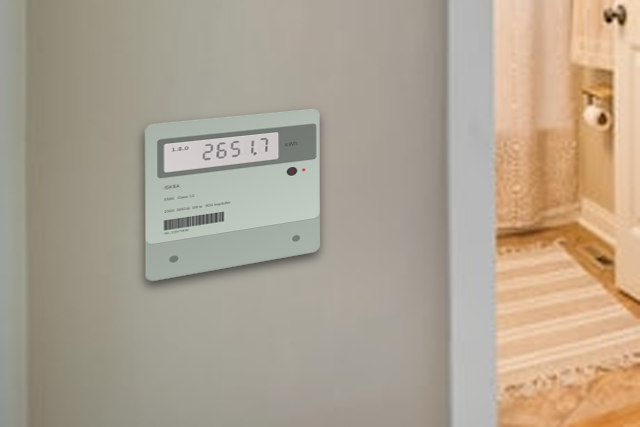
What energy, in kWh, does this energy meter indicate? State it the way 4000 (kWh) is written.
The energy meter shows 2651.7 (kWh)
